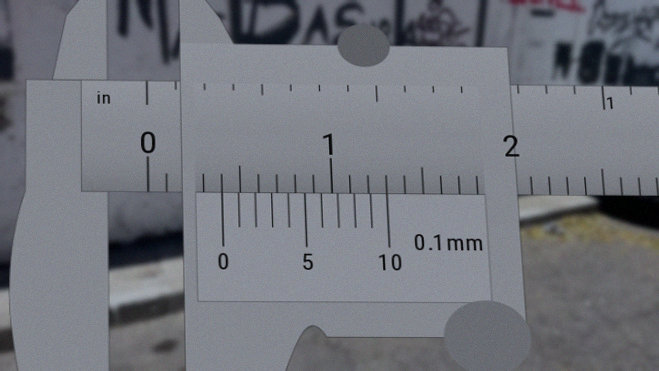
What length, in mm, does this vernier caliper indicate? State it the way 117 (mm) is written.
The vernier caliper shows 4.0 (mm)
